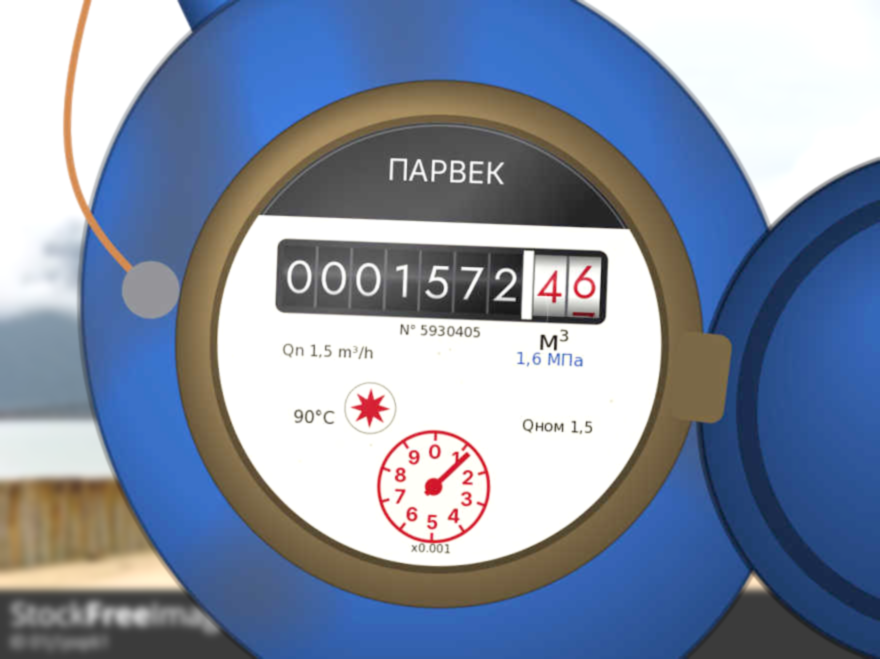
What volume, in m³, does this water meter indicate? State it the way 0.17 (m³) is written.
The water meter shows 1572.461 (m³)
